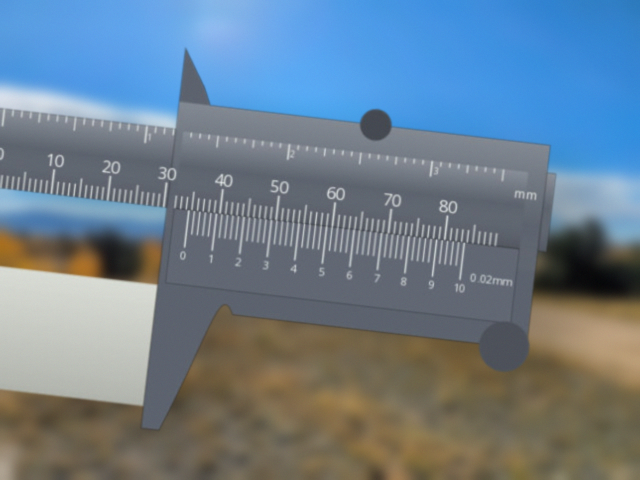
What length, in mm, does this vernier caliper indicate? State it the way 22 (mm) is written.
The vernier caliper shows 34.5 (mm)
